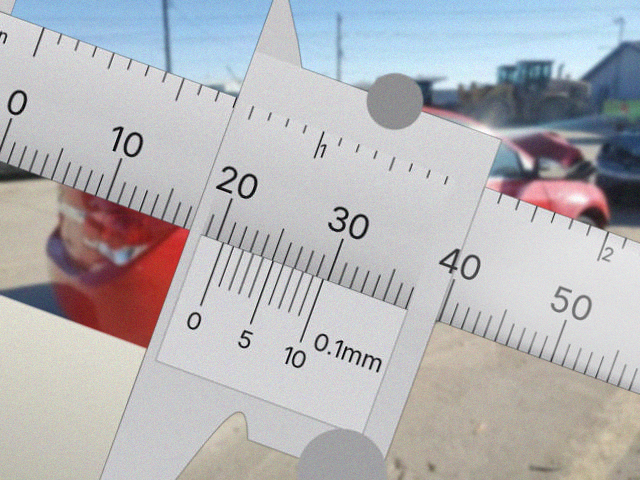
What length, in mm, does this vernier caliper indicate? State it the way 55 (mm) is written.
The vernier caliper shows 20.6 (mm)
